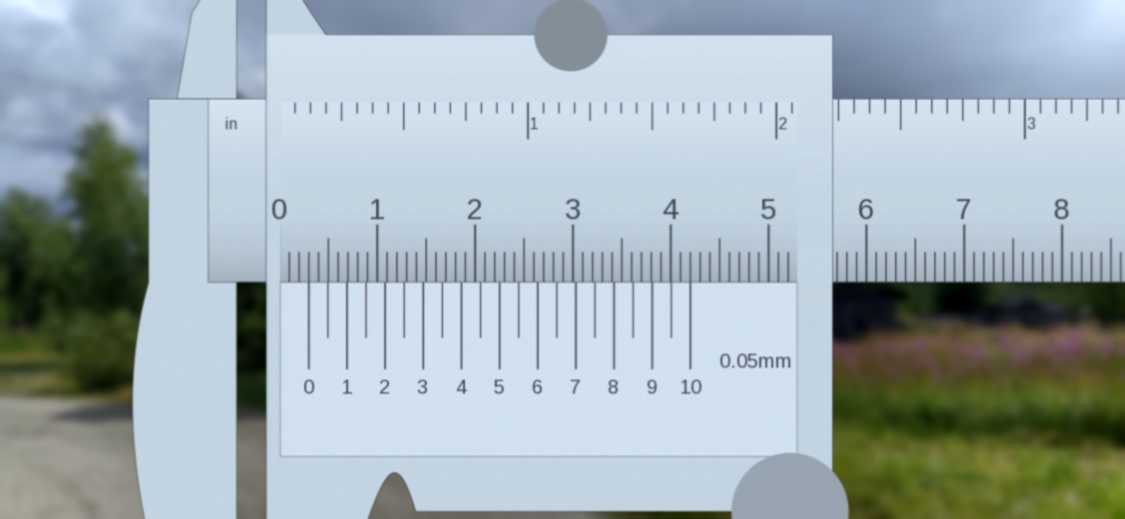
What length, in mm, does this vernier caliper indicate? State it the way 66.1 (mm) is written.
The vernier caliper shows 3.0 (mm)
